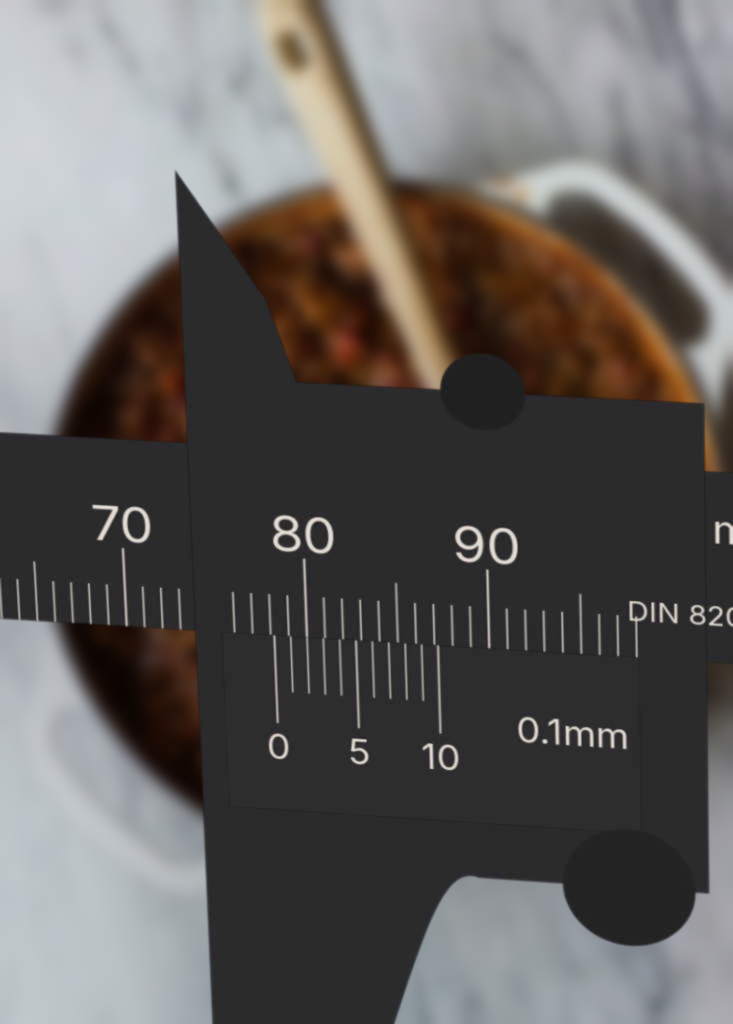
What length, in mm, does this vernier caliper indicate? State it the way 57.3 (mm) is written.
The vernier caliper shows 78.2 (mm)
